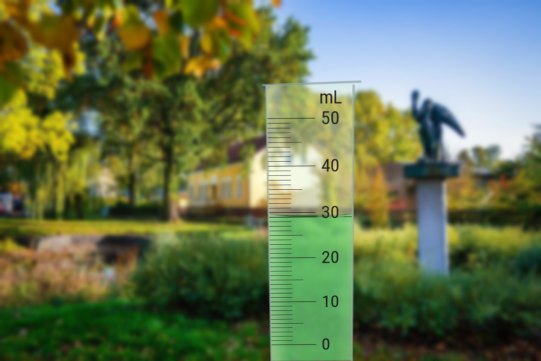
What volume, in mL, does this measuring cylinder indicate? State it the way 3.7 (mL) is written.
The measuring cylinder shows 29 (mL)
